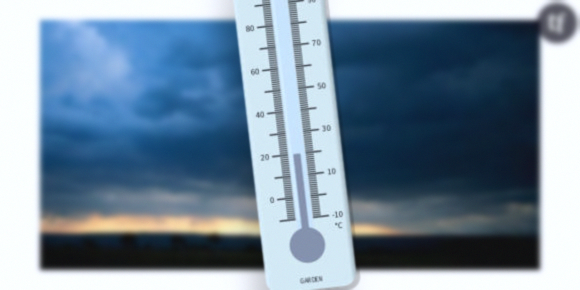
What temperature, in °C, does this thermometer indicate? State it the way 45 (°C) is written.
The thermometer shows 20 (°C)
